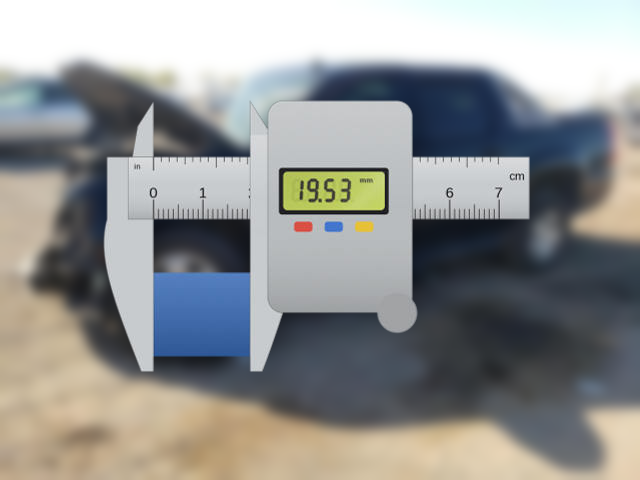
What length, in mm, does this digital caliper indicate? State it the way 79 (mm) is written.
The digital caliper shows 19.53 (mm)
